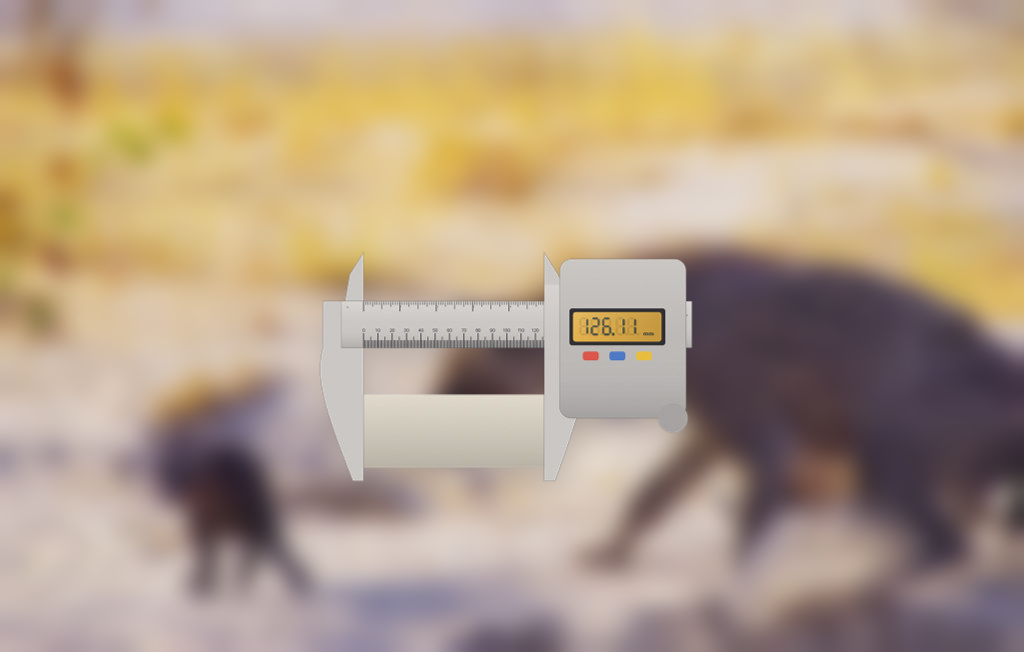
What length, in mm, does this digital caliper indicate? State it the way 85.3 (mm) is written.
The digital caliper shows 126.11 (mm)
